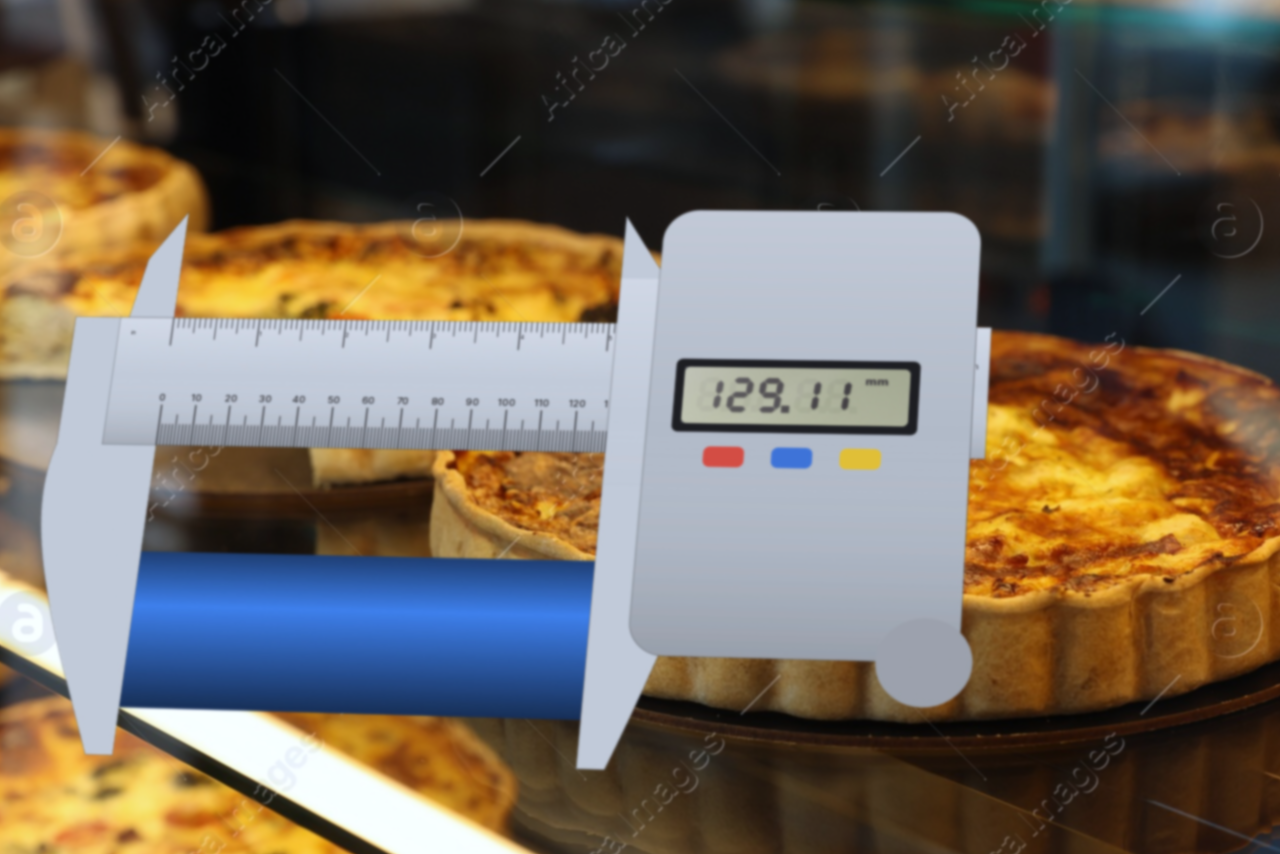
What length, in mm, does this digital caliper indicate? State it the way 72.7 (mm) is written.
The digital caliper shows 129.11 (mm)
